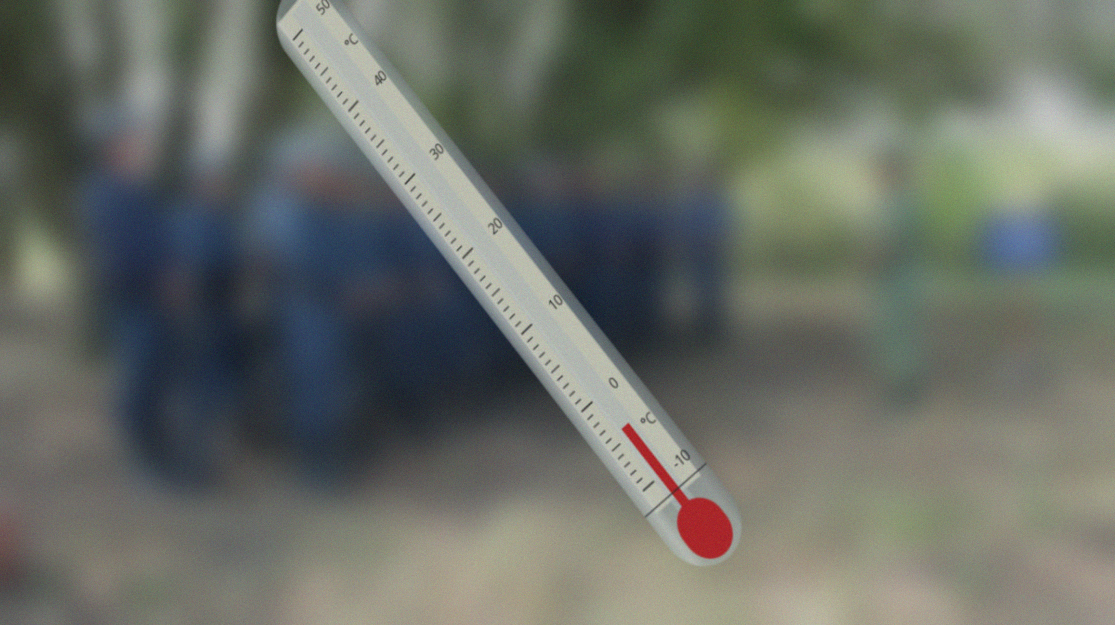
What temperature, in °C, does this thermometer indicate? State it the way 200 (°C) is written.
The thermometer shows -4 (°C)
